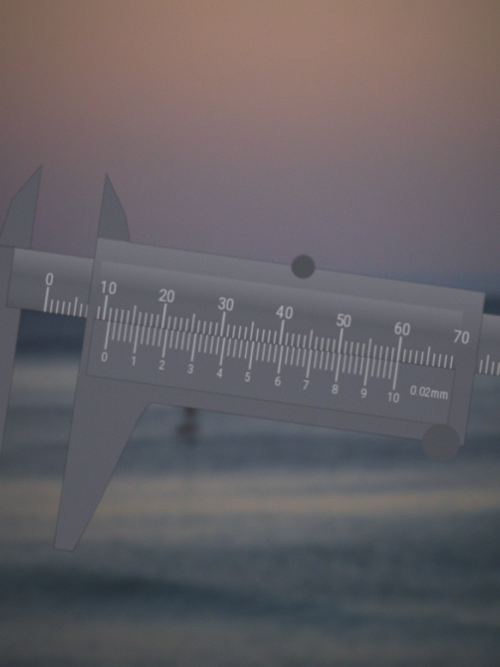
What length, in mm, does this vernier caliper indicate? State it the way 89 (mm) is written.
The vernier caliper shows 11.0 (mm)
